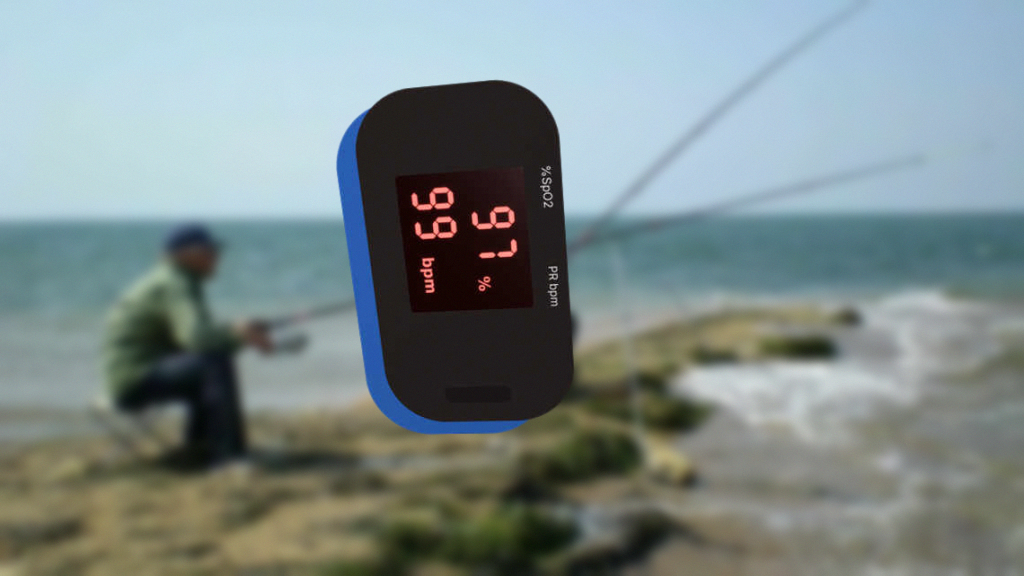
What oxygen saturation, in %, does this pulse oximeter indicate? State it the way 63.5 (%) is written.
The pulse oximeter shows 97 (%)
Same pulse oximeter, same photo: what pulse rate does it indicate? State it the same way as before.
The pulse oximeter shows 99 (bpm)
